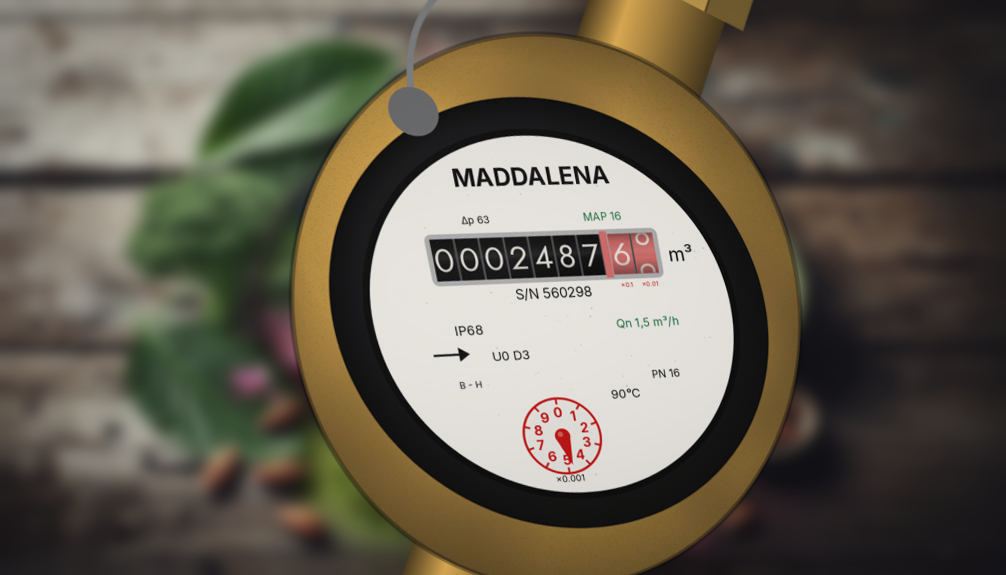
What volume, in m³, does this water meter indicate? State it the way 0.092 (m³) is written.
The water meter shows 2487.684 (m³)
